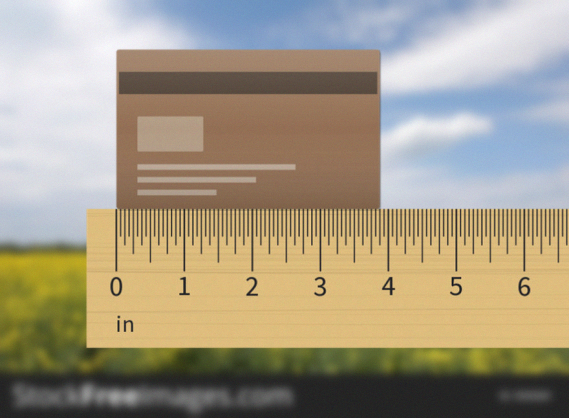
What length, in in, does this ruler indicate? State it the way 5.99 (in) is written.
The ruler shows 3.875 (in)
